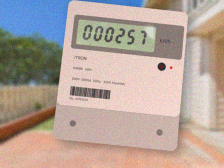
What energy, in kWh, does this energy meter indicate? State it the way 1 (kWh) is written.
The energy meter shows 257 (kWh)
